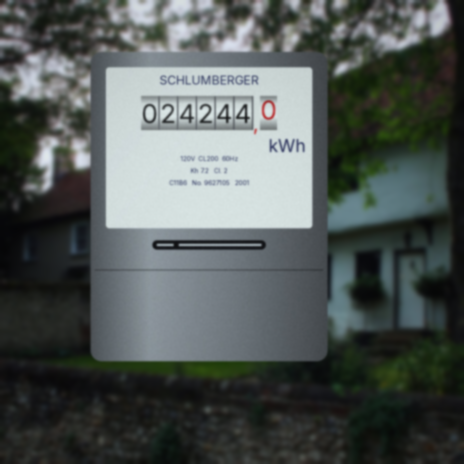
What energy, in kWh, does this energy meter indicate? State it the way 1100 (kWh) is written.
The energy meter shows 24244.0 (kWh)
